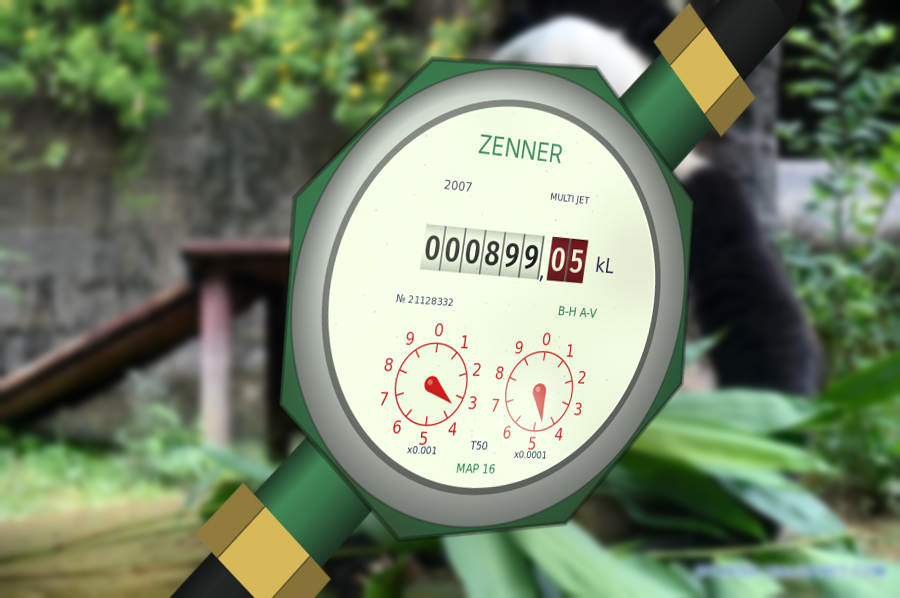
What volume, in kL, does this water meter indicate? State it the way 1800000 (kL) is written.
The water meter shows 899.0534 (kL)
